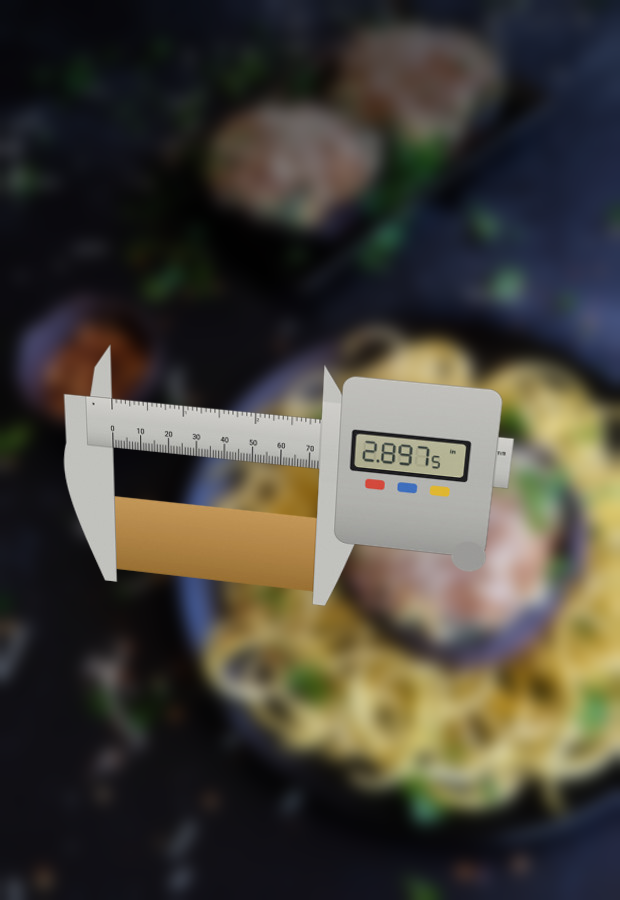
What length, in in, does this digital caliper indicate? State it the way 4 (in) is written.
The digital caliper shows 2.8975 (in)
